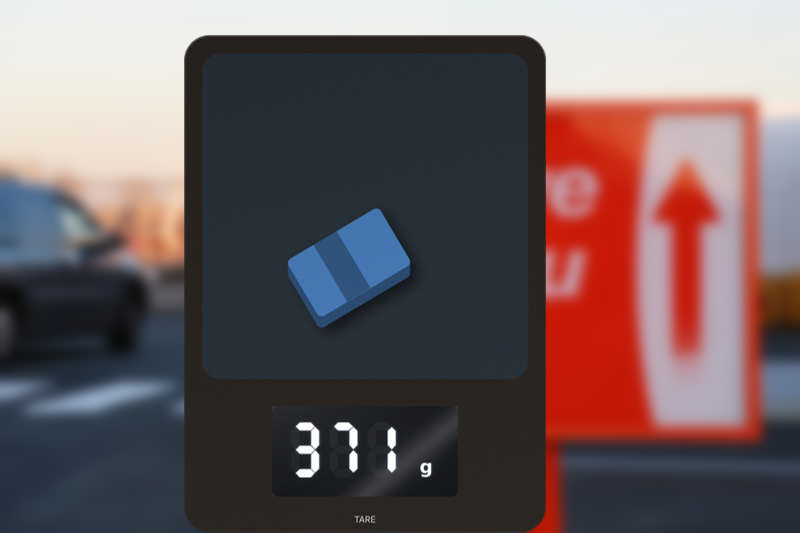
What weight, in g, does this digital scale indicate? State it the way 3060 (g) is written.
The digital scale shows 371 (g)
